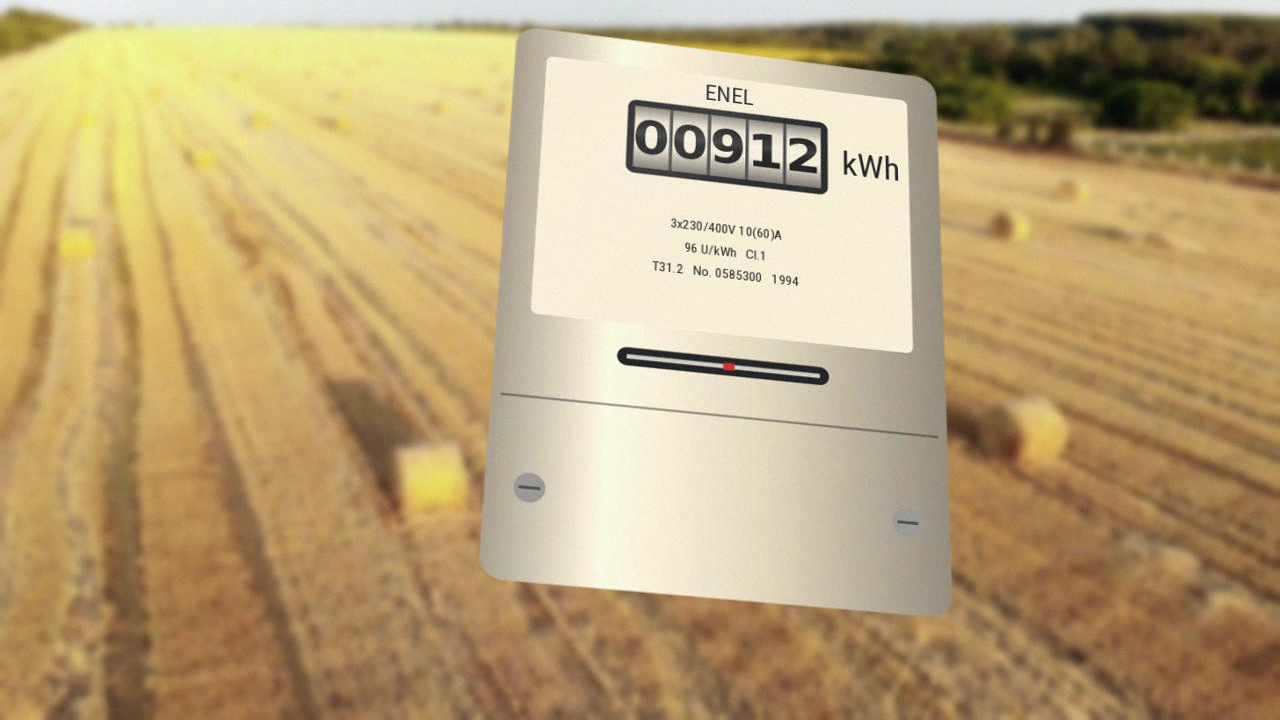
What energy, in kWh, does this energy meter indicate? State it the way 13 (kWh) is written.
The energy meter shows 912 (kWh)
